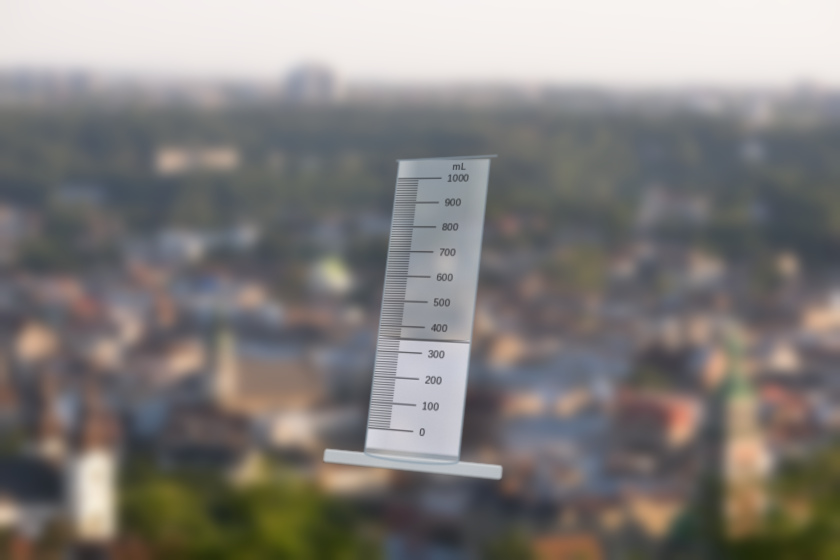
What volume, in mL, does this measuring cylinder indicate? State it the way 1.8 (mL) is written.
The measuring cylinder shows 350 (mL)
